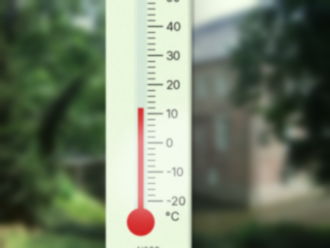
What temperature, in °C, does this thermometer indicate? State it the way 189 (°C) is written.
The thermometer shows 12 (°C)
